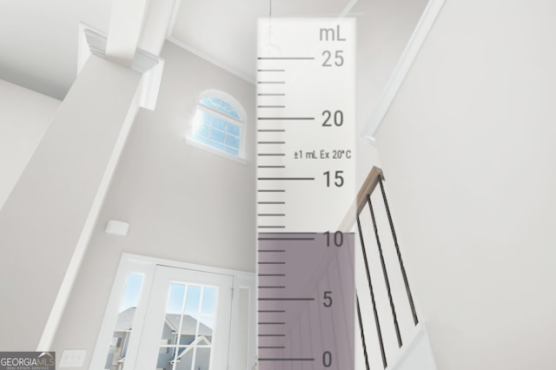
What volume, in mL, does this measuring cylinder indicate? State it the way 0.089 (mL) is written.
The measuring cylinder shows 10.5 (mL)
